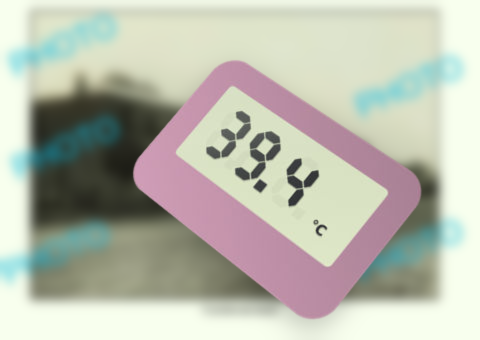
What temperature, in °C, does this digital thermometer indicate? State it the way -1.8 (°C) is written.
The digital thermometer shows 39.4 (°C)
